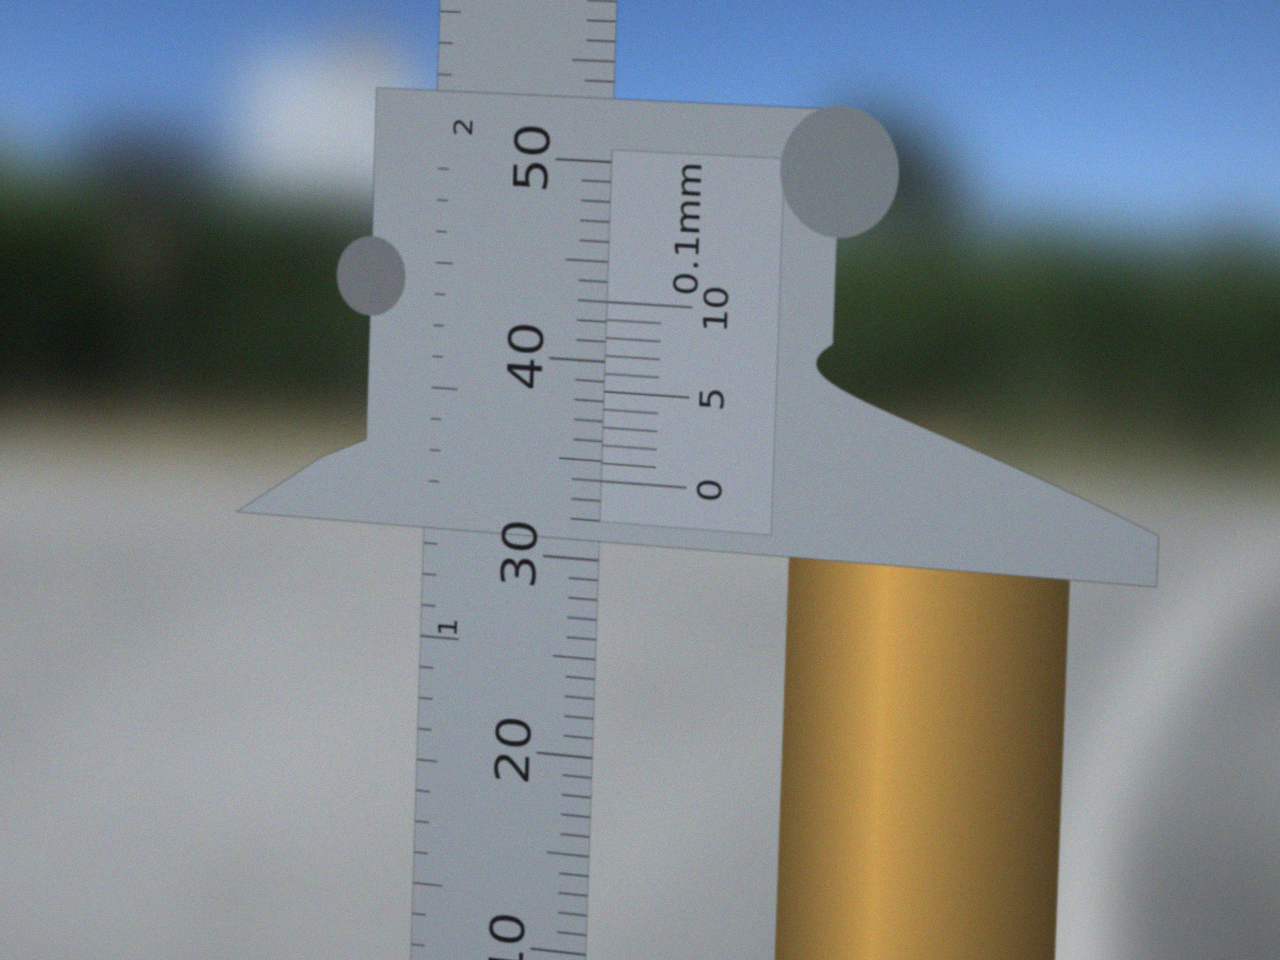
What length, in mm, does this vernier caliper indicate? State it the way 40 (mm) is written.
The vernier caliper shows 34.0 (mm)
